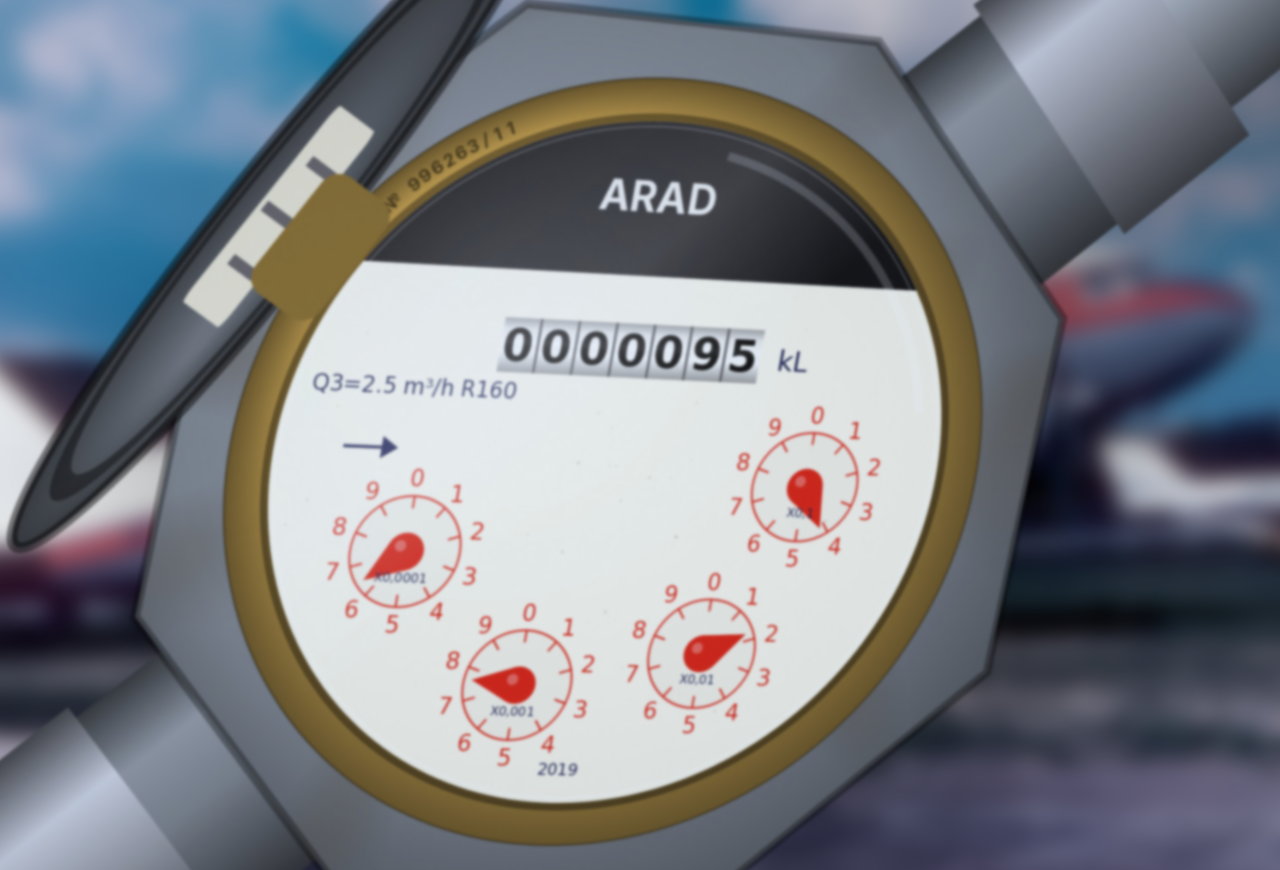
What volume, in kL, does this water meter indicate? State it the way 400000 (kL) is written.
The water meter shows 95.4176 (kL)
